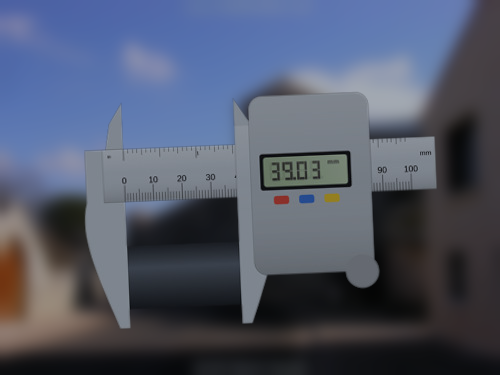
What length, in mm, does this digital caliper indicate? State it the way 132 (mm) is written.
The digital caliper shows 39.03 (mm)
